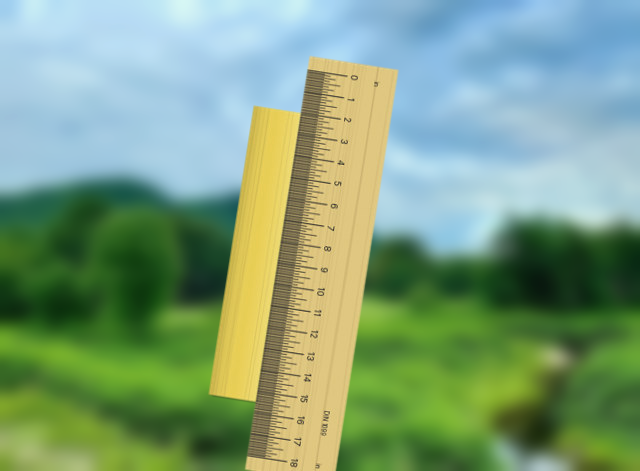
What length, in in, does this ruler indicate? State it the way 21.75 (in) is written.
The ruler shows 13.5 (in)
